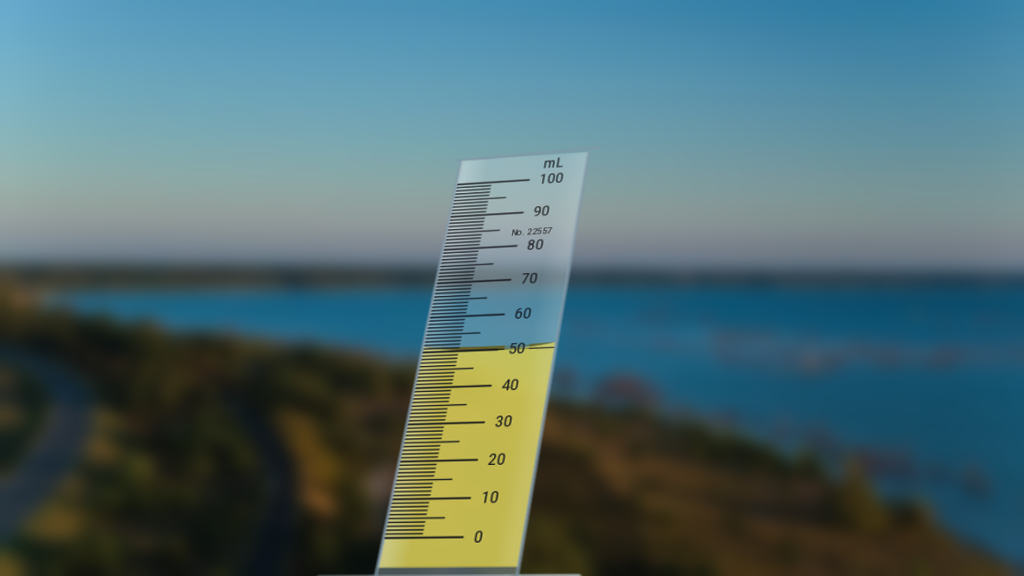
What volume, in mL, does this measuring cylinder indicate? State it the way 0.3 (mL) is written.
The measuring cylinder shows 50 (mL)
